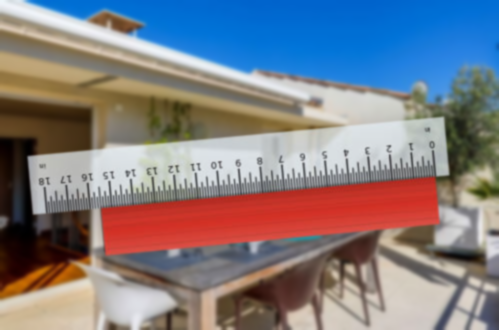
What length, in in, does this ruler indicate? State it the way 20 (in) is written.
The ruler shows 15.5 (in)
